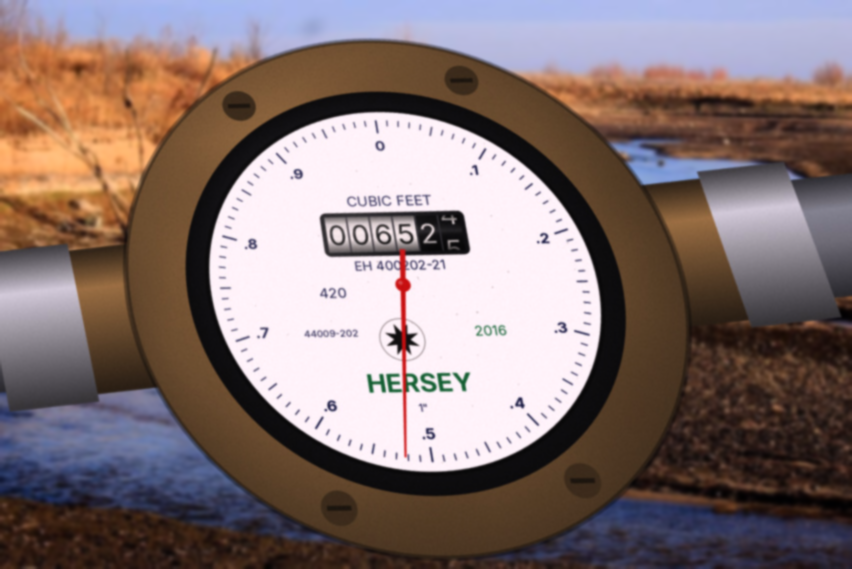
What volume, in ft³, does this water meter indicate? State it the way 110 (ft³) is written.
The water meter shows 6524.52 (ft³)
